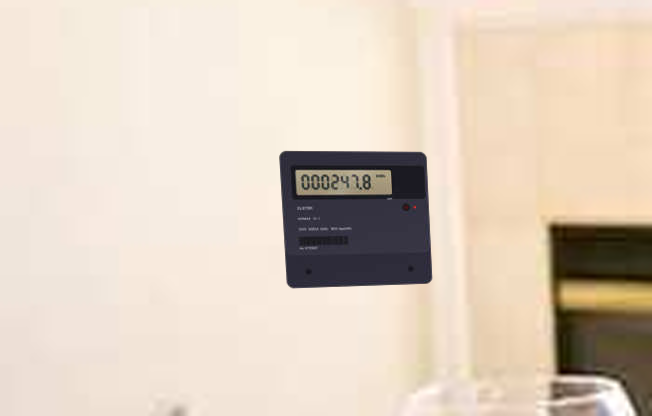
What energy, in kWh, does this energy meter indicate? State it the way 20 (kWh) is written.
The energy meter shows 247.8 (kWh)
